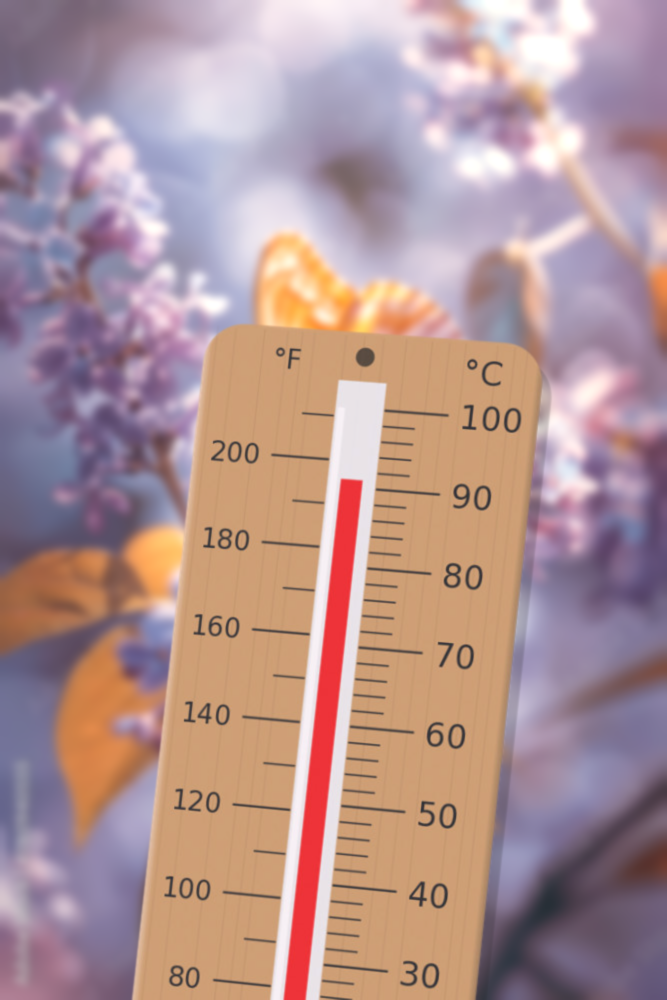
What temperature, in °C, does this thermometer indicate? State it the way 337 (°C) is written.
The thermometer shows 91 (°C)
